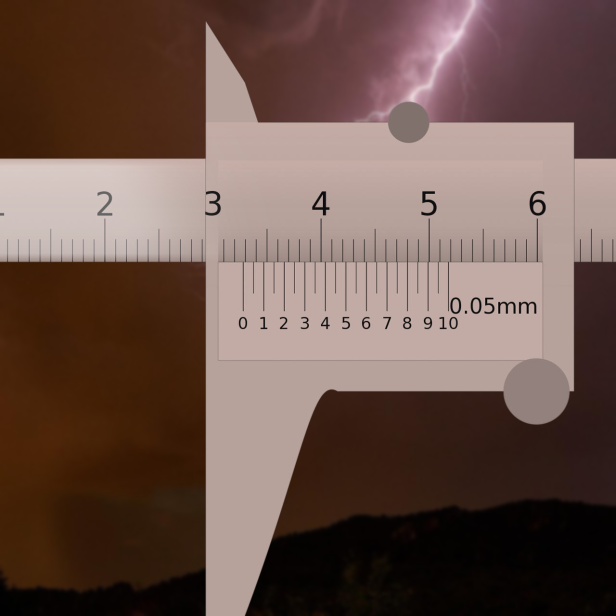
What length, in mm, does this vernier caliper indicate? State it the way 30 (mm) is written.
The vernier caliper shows 32.8 (mm)
